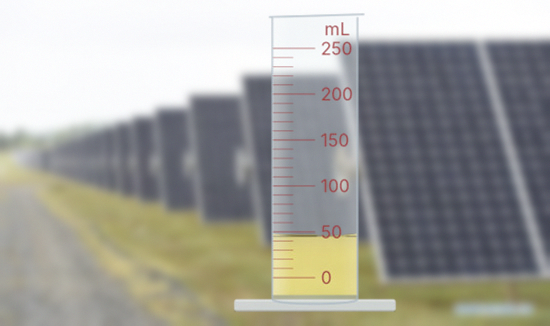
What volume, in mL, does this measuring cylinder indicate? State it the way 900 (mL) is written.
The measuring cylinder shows 45 (mL)
